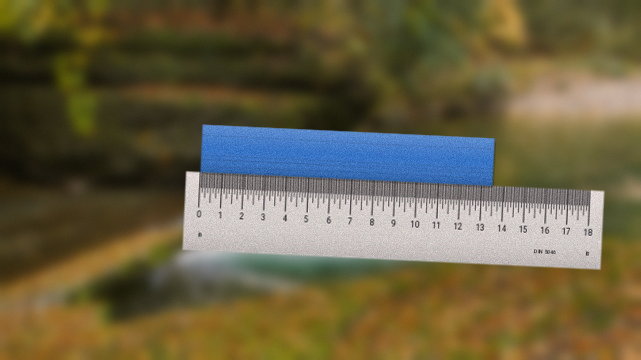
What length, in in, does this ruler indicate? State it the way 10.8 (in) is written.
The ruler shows 13.5 (in)
